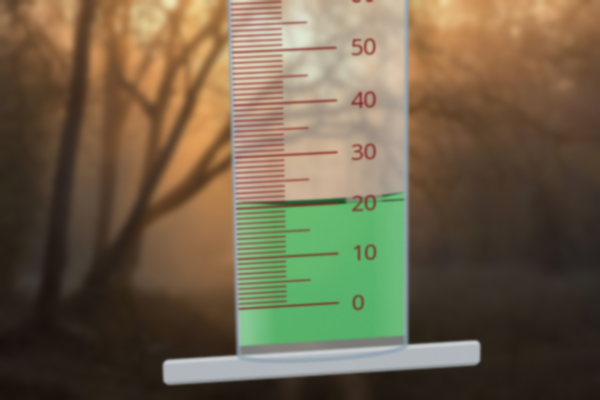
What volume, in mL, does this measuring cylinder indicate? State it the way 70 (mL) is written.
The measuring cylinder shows 20 (mL)
